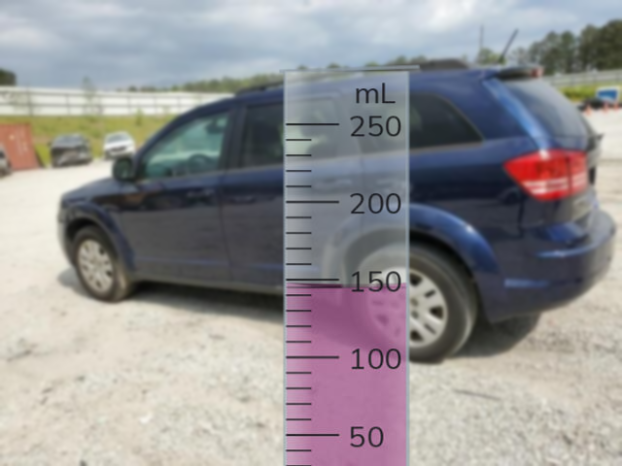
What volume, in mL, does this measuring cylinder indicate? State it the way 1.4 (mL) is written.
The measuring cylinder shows 145 (mL)
